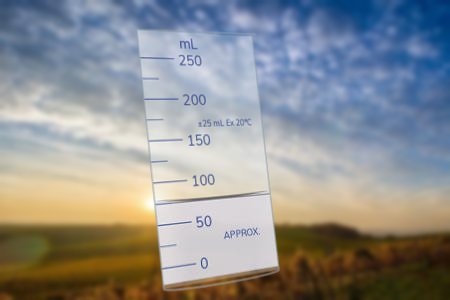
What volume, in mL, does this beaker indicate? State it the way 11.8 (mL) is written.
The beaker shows 75 (mL)
